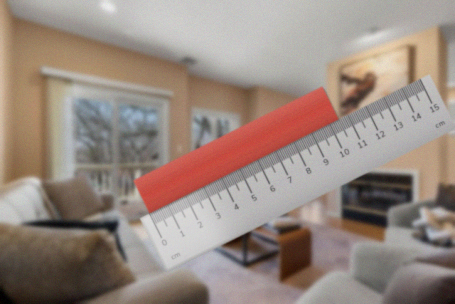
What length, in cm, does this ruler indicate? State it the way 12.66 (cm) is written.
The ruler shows 10.5 (cm)
